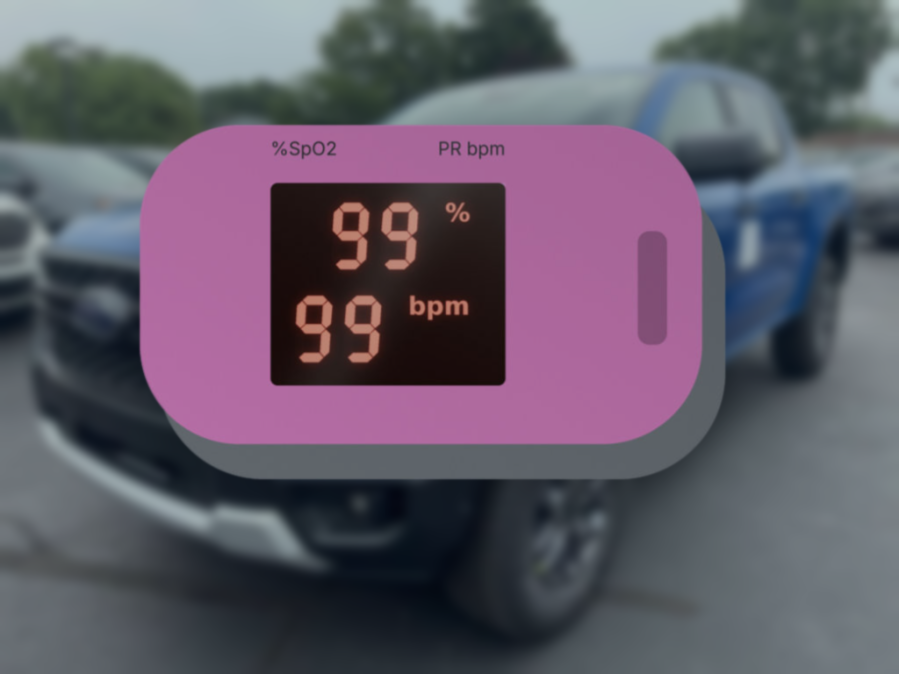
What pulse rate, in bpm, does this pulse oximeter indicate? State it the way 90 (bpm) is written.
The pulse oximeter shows 99 (bpm)
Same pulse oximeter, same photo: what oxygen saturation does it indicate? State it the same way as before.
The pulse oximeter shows 99 (%)
